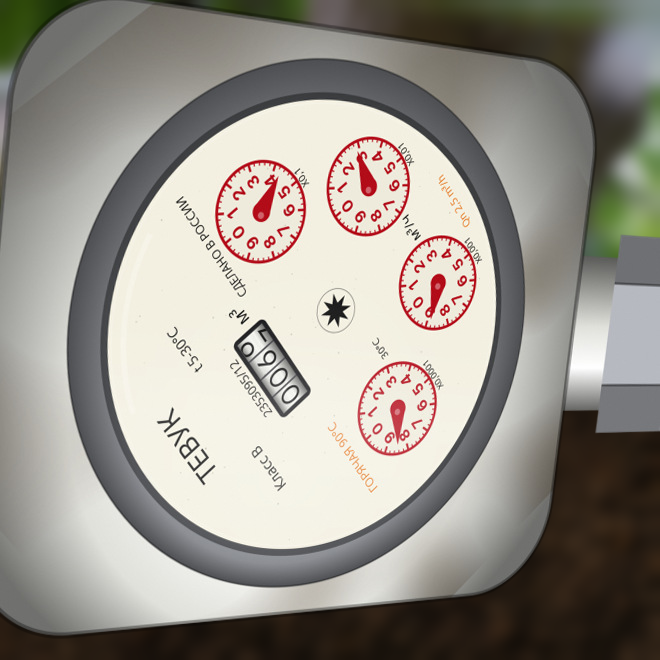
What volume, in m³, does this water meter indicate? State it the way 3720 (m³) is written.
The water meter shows 66.4288 (m³)
